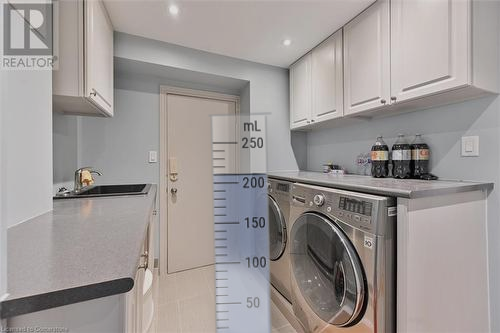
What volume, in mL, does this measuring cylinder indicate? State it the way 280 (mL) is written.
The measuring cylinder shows 210 (mL)
